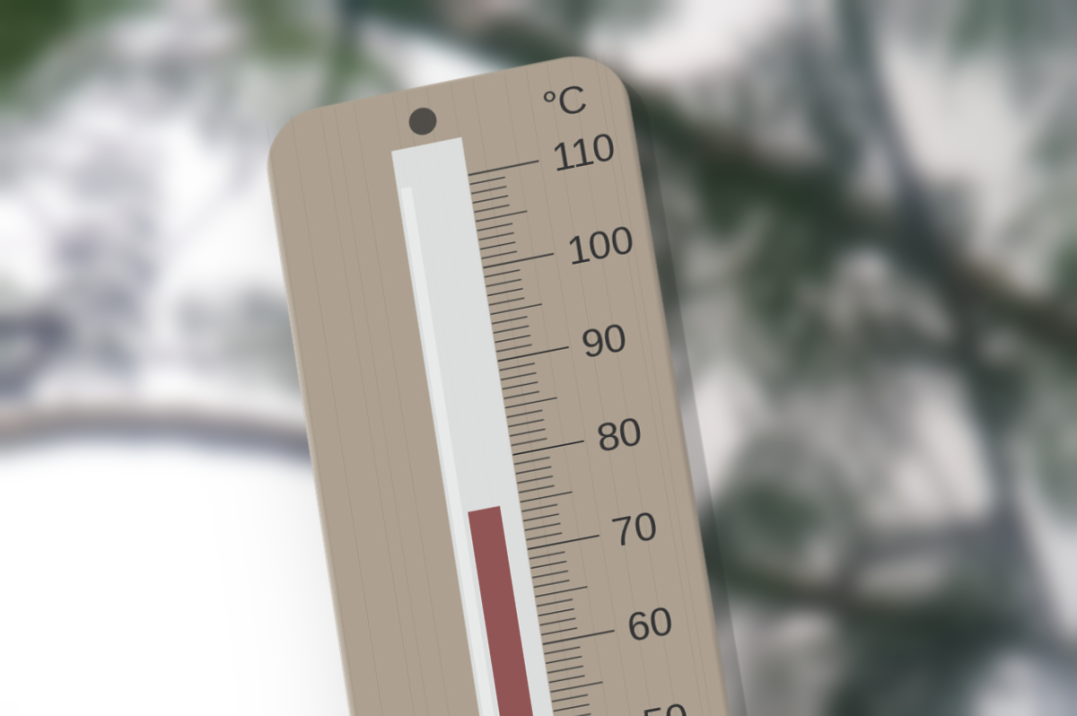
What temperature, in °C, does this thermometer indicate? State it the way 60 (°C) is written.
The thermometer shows 75 (°C)
